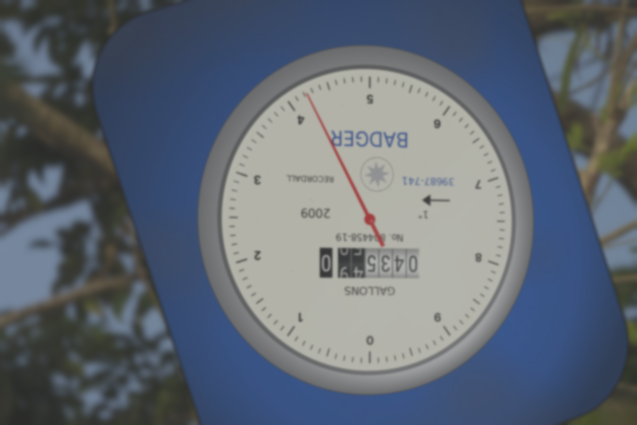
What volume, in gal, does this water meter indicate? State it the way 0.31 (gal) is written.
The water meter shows 435494.2 (gal)
